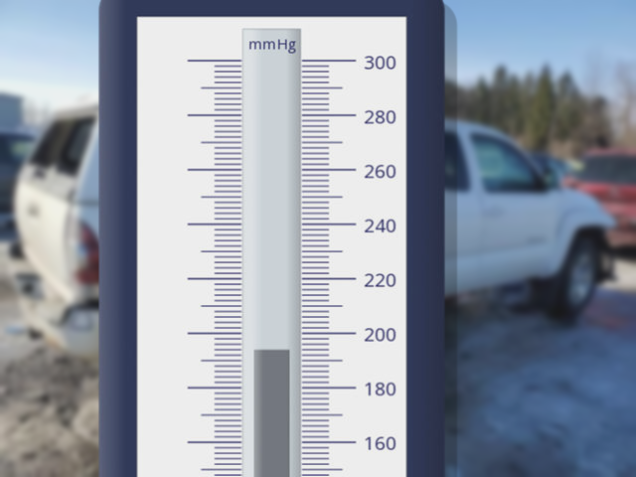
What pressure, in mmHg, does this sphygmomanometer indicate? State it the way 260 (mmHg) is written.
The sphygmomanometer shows 194 (mmHg)
